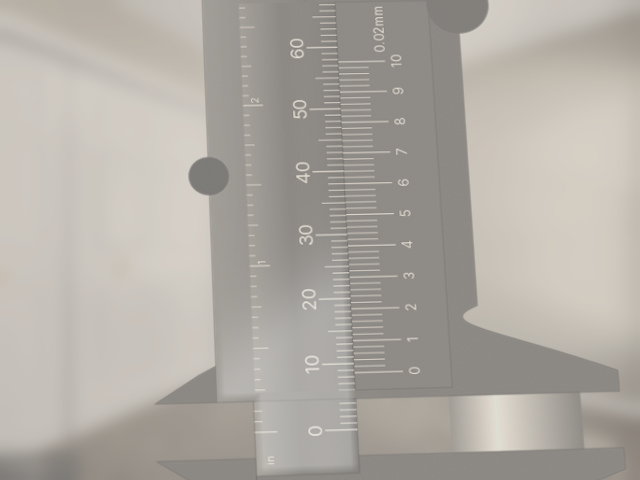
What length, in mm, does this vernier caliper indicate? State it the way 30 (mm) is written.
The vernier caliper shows 8.6 (mm)
